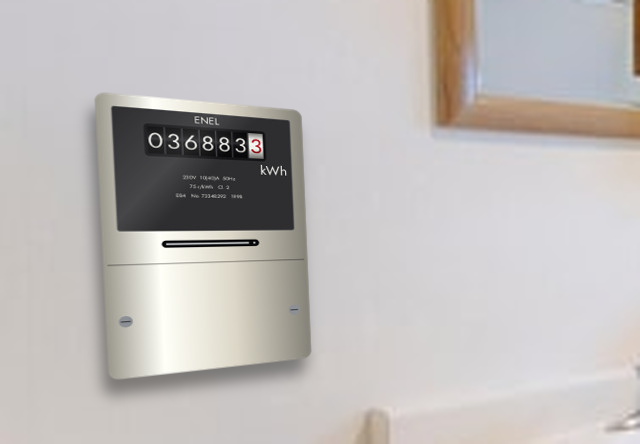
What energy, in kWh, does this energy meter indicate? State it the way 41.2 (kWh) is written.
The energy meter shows 36883.3 (kWh)
